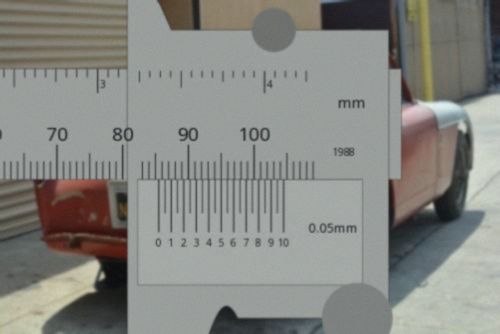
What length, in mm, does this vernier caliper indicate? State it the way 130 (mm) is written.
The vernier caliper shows 85.5 (mm)
